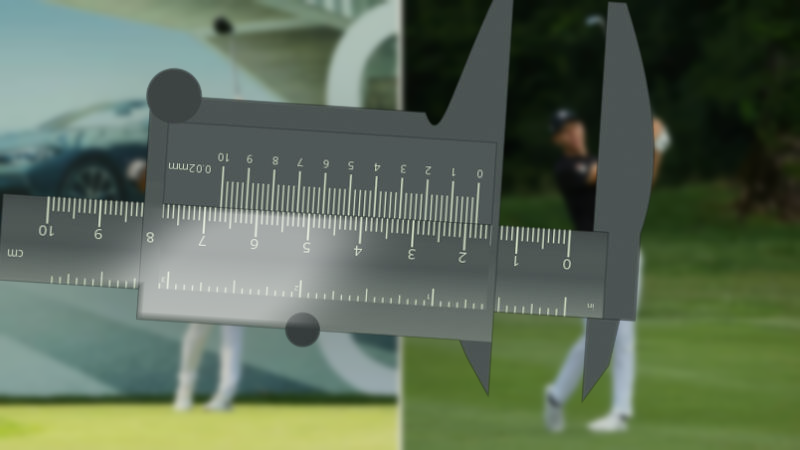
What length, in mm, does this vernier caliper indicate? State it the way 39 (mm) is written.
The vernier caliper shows 18.0 (mm)
